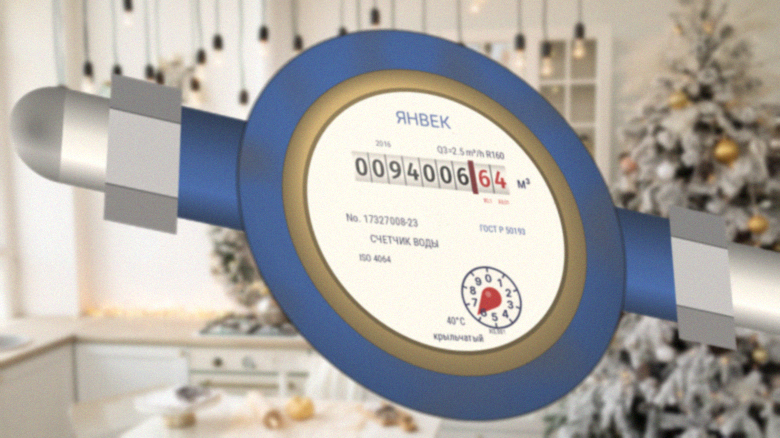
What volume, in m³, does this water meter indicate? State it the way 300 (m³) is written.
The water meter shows 94006.646 (m³)
